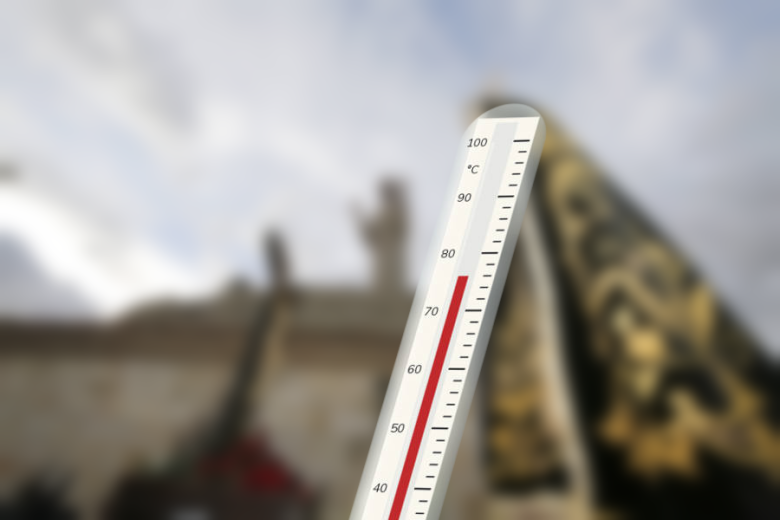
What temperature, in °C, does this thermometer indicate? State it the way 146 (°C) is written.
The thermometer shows 76 (°C)
